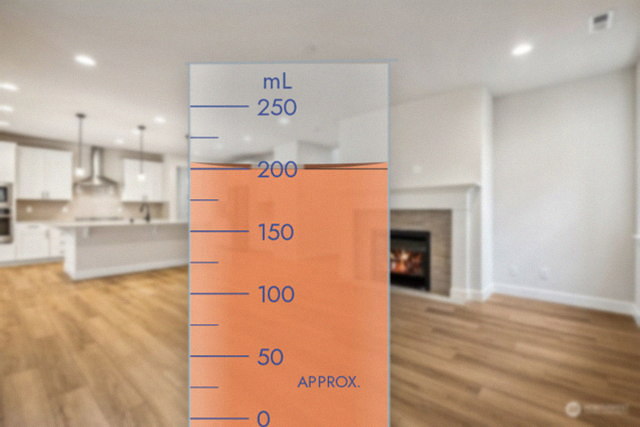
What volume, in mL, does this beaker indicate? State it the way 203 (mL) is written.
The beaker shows 200 (mL)
